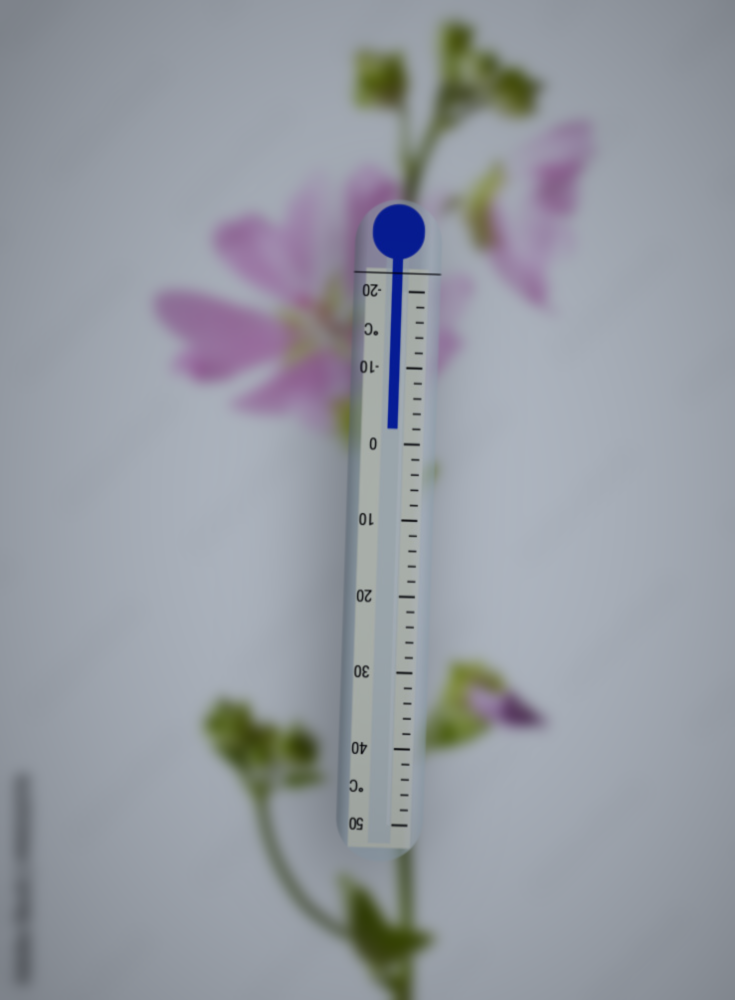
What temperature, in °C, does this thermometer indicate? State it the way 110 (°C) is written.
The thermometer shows -2 (°C)
